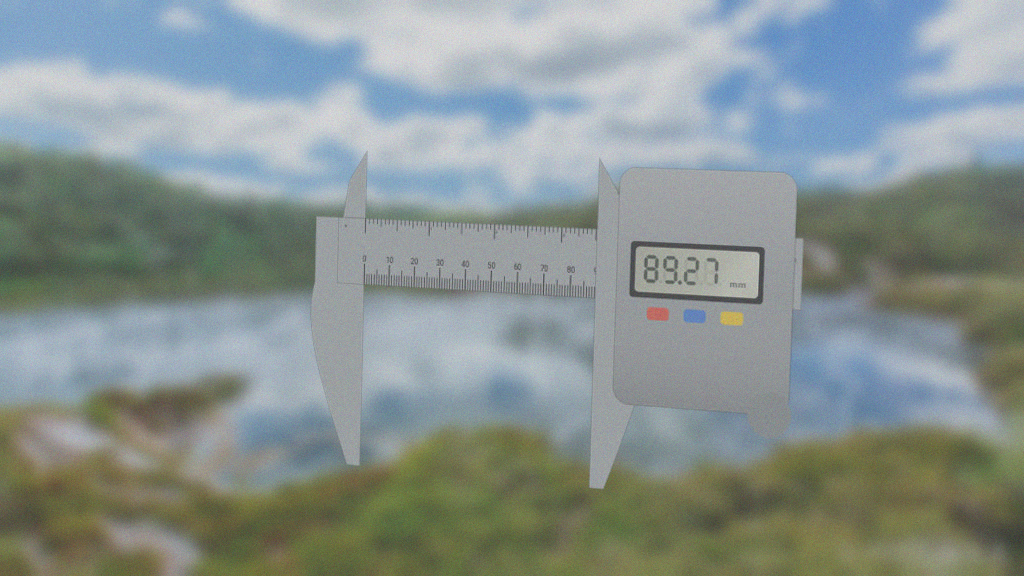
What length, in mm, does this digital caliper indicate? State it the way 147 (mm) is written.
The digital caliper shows 89.27 (mm)
